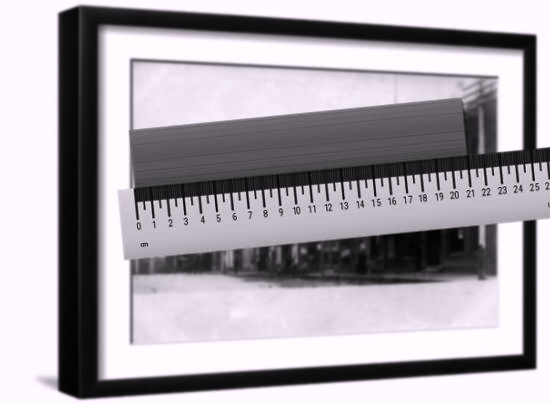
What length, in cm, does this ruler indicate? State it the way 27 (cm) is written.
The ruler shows 21 (cm)
